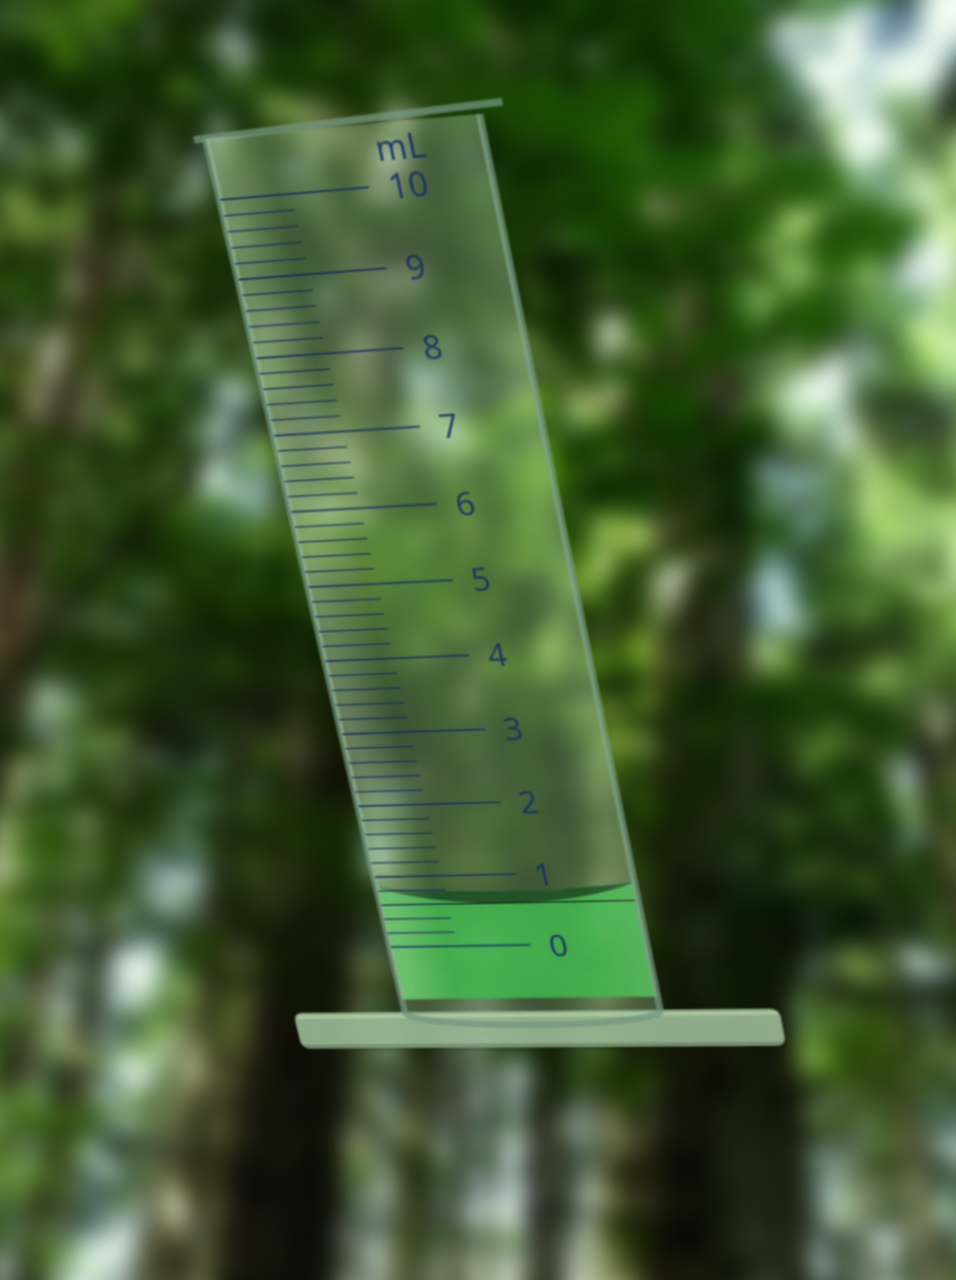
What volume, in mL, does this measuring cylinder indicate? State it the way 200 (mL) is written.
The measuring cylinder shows 0.6 (mL)
